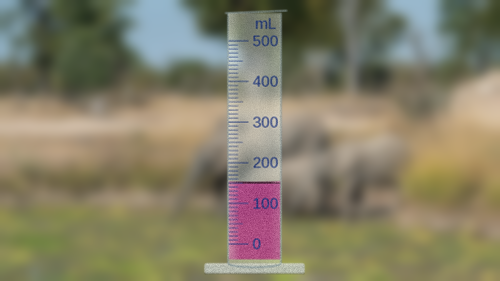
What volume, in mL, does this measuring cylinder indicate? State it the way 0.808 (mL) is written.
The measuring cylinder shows 150 (mL)
